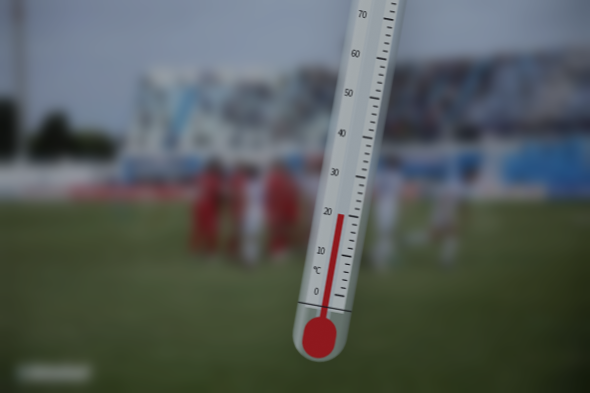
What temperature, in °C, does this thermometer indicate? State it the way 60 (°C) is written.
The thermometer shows 20 (°C)
